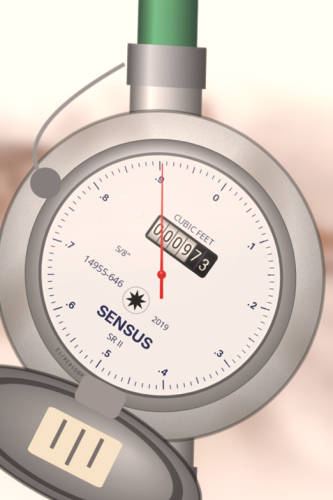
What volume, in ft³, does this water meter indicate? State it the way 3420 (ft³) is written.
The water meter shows 972.90 (ft³)
